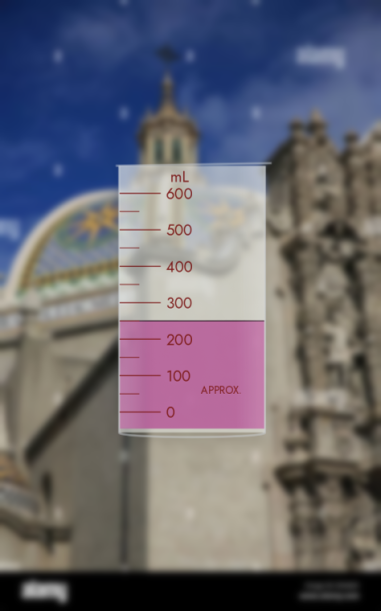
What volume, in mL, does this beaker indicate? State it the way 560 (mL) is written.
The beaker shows 250 (mL)
